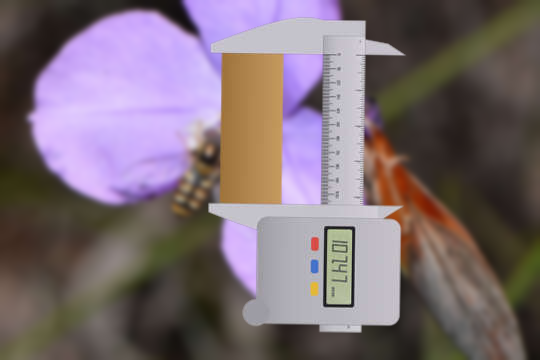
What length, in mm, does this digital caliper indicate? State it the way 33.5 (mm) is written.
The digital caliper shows 107.47 (mm)
